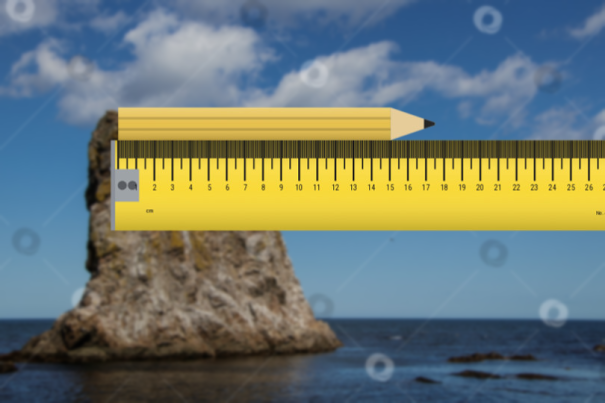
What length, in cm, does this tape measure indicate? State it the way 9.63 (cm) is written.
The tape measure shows 17.5 (cm)
